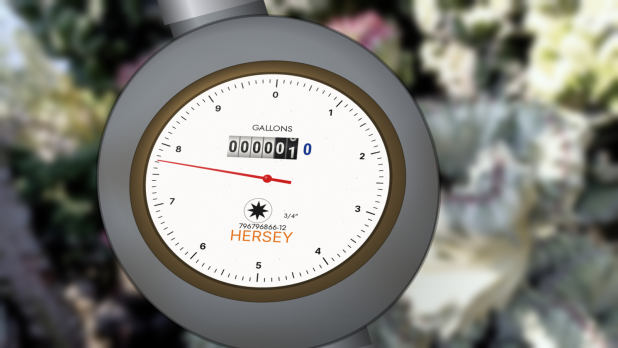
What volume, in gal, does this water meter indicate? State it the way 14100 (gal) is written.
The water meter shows 7.7 (gal)
